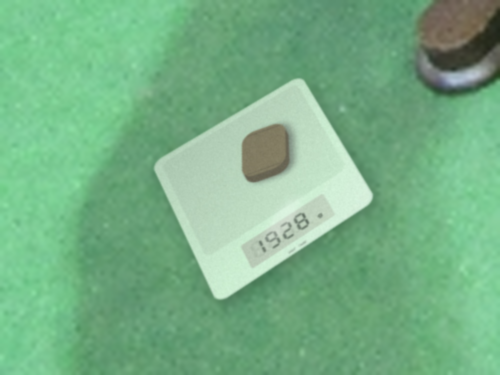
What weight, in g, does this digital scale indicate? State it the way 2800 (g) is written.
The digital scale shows 1928 (g)
